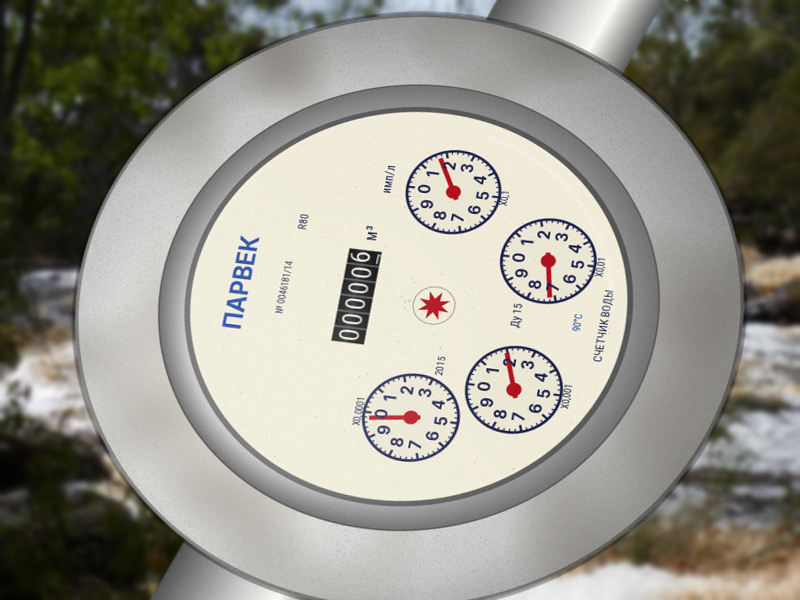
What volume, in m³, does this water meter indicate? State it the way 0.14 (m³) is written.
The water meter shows 6.1719 (m³)
